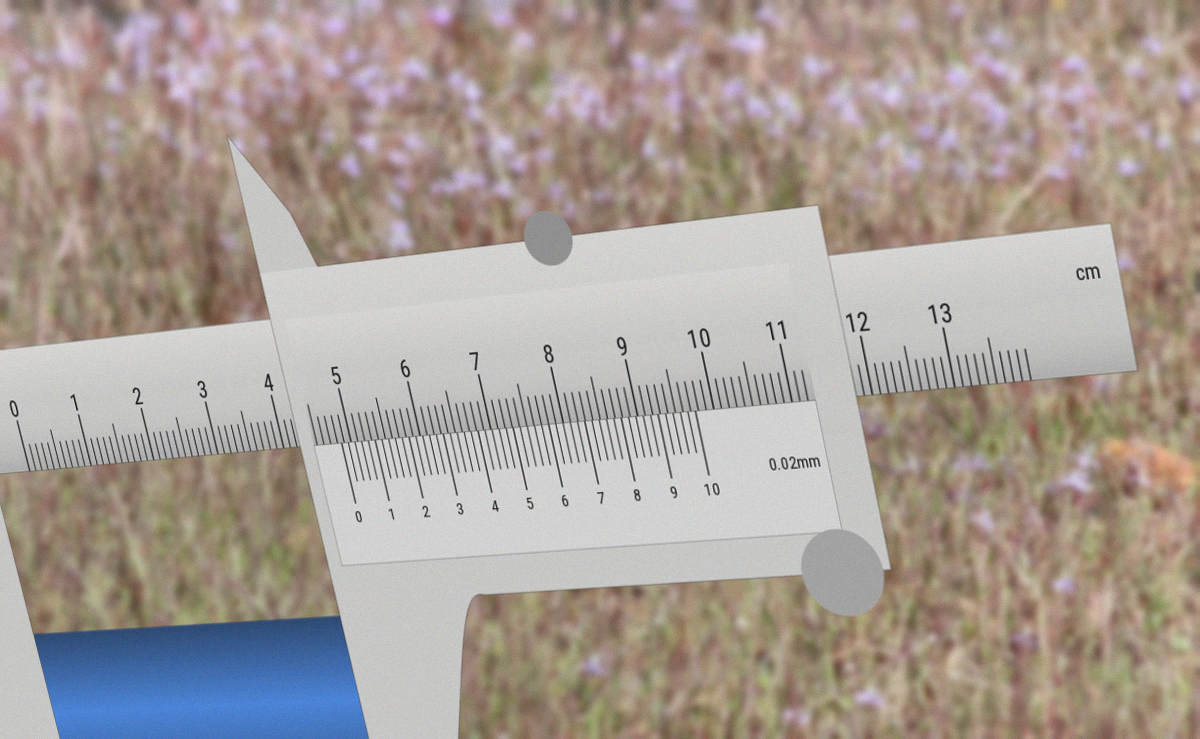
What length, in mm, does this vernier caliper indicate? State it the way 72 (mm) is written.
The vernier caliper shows 48.6 (mm)
